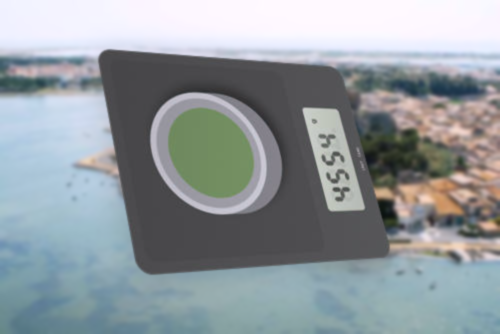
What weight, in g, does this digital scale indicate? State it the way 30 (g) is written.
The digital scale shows 4554 (g)
